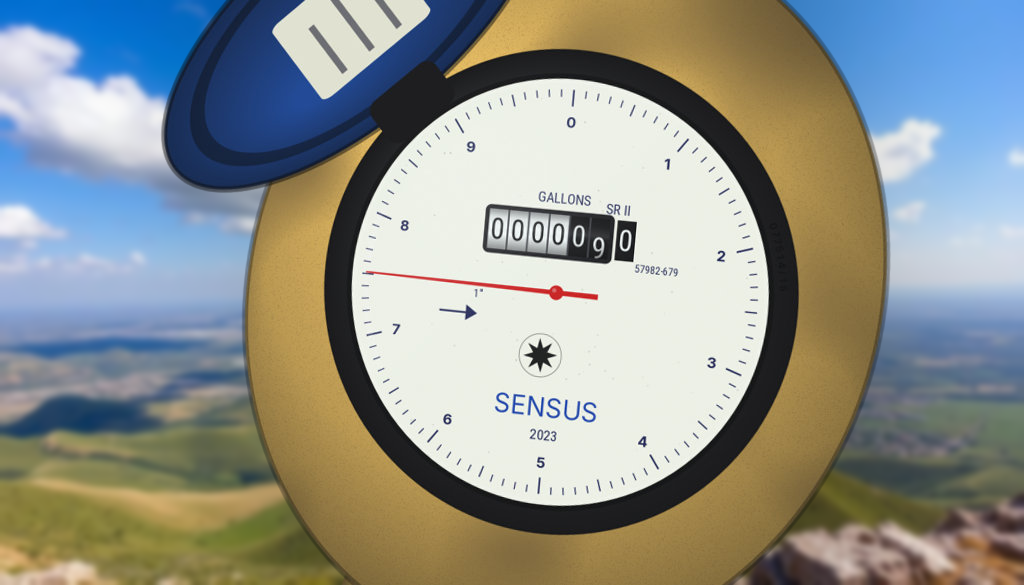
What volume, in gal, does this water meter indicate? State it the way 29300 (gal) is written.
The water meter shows 87.5 (gal)
